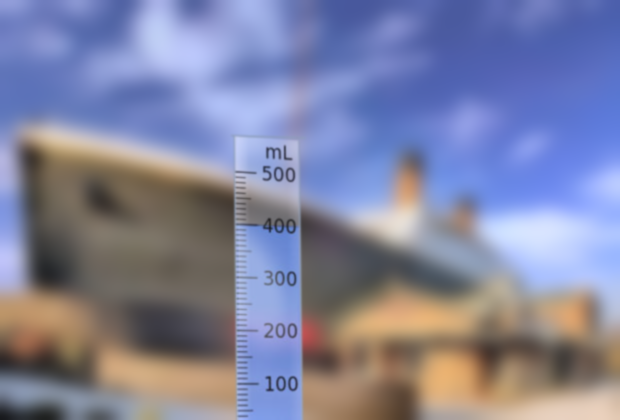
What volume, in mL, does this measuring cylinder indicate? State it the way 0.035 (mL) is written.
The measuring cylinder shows 400 (mL)
